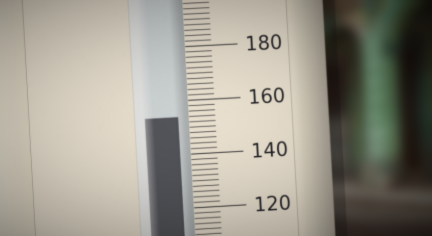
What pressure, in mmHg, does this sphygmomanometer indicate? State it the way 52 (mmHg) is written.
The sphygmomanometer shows 154 (mmHg)
